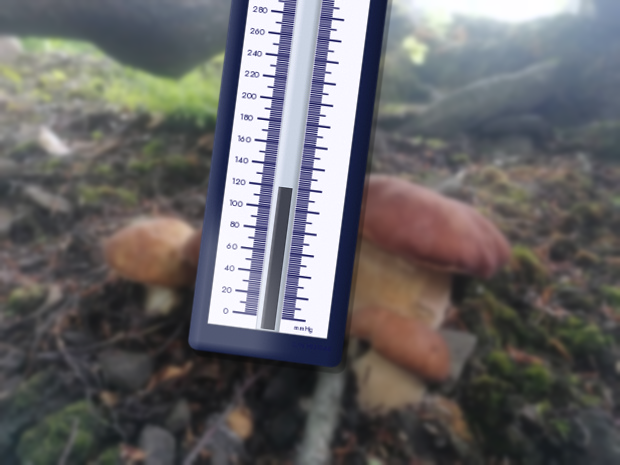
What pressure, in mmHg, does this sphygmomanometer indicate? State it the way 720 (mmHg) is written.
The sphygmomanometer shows 120 (mmHg)
